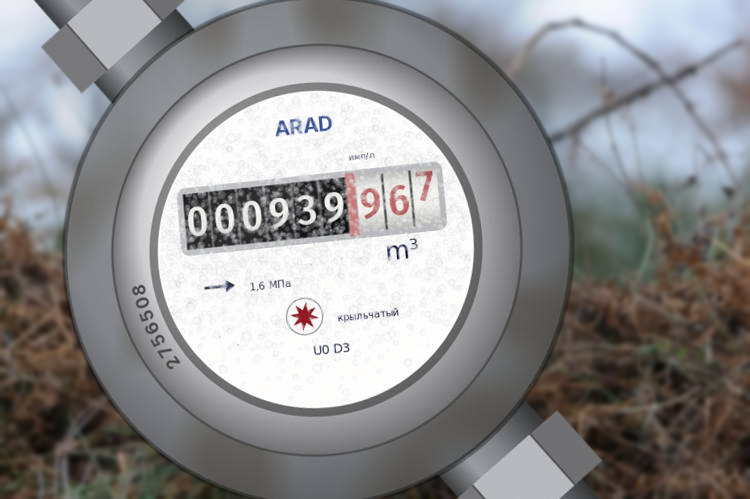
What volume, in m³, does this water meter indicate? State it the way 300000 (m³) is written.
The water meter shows 939.967 (m³)
